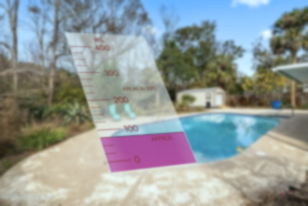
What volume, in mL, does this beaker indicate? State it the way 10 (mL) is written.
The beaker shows 75 (mL)
